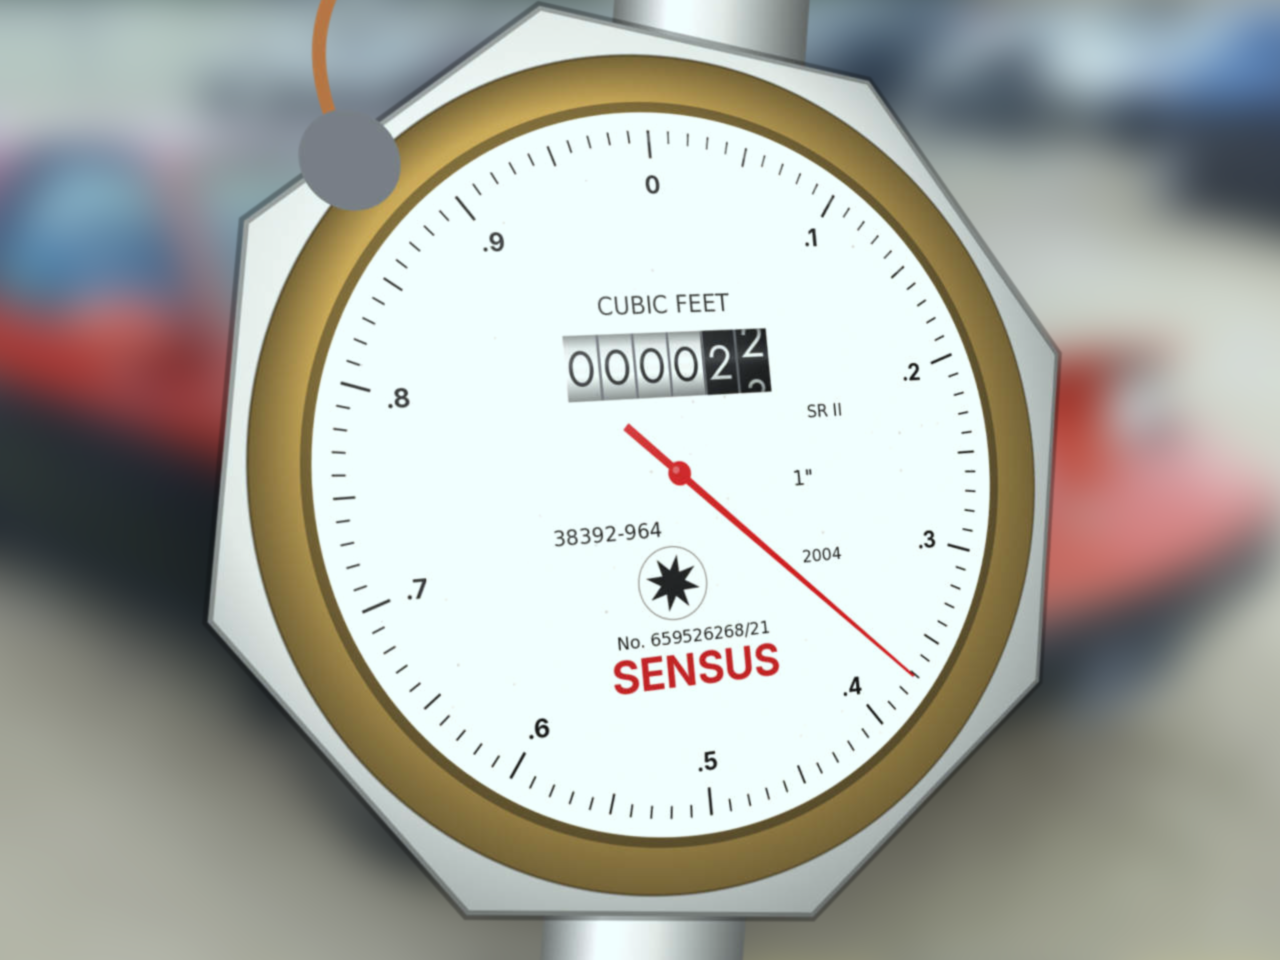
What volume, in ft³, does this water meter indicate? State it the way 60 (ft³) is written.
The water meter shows 22.37 (ft³)
